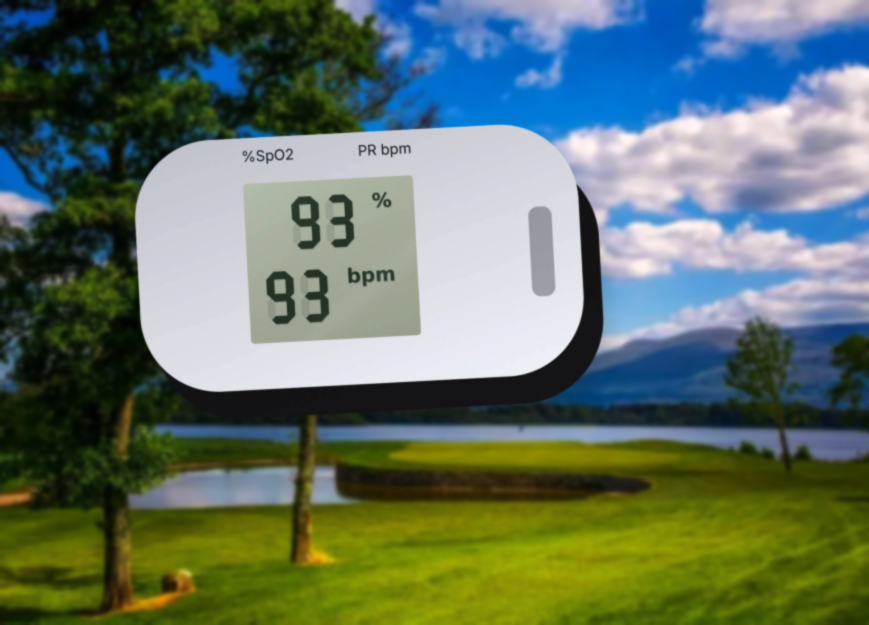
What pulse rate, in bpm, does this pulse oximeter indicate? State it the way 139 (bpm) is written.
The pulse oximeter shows 93 (bpm)
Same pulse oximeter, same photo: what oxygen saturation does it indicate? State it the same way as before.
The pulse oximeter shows 93 (%)
